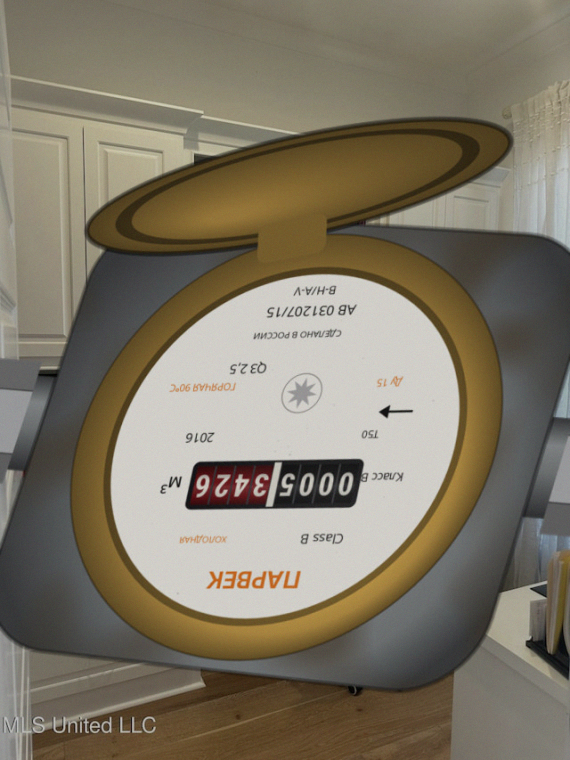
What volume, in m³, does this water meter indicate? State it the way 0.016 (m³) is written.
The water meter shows 5.3426 (m³)
